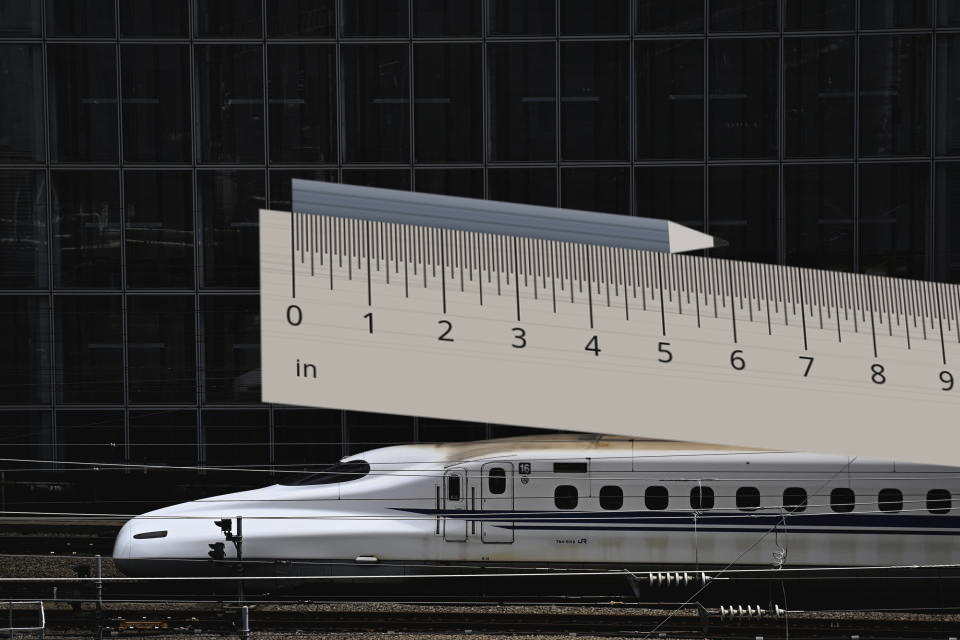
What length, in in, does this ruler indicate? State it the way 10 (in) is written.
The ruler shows 6 (in)
